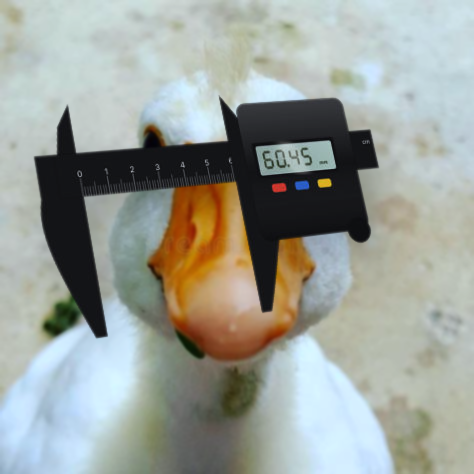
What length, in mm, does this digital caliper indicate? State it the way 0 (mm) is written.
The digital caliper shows 60.45 (mm)
